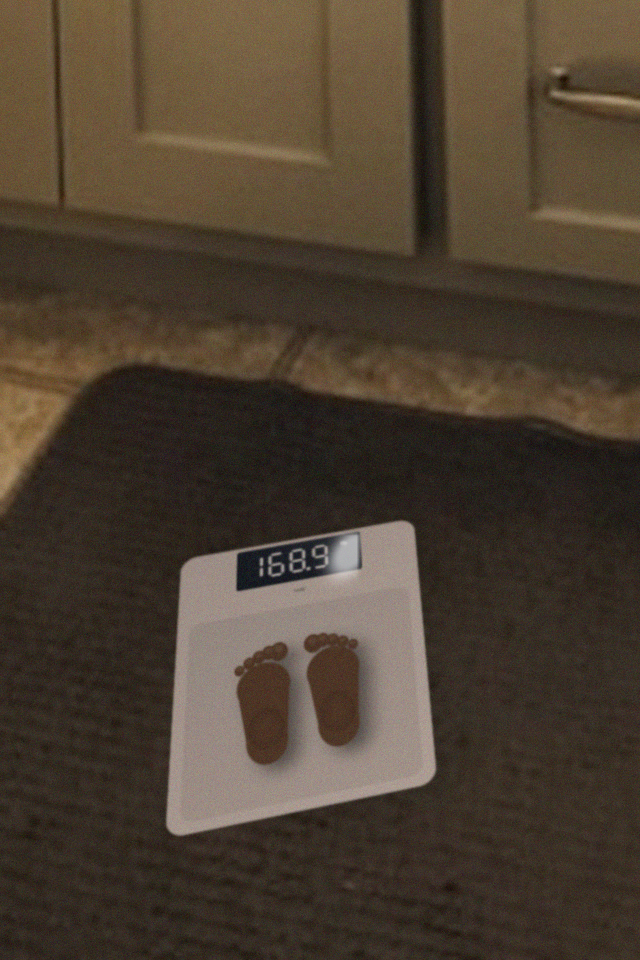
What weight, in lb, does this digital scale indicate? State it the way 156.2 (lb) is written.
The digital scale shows 168.9 (lb)
